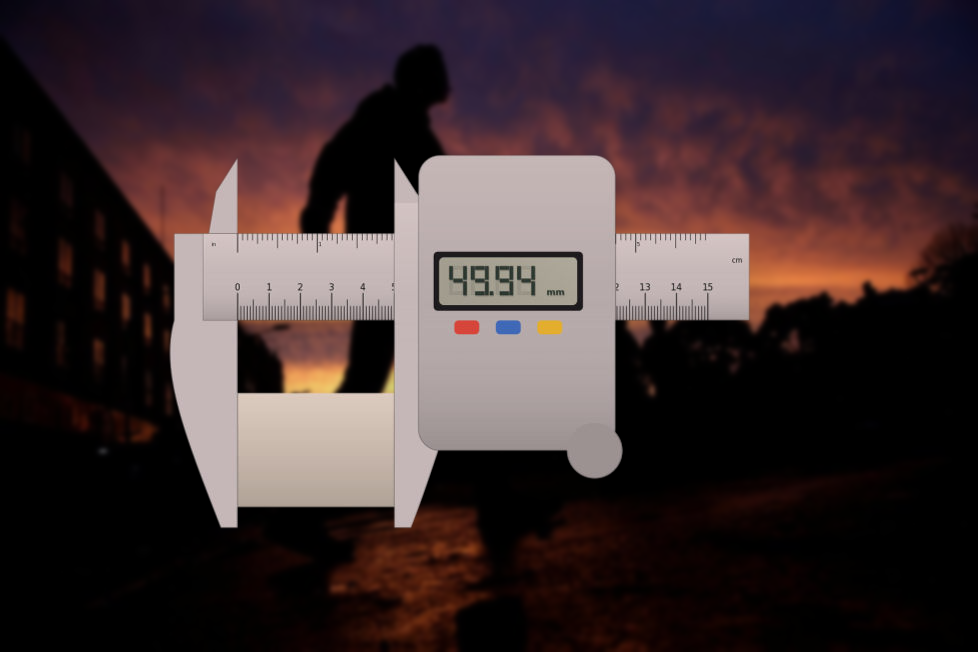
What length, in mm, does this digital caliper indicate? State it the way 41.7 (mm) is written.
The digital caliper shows 49.94 (mm)
